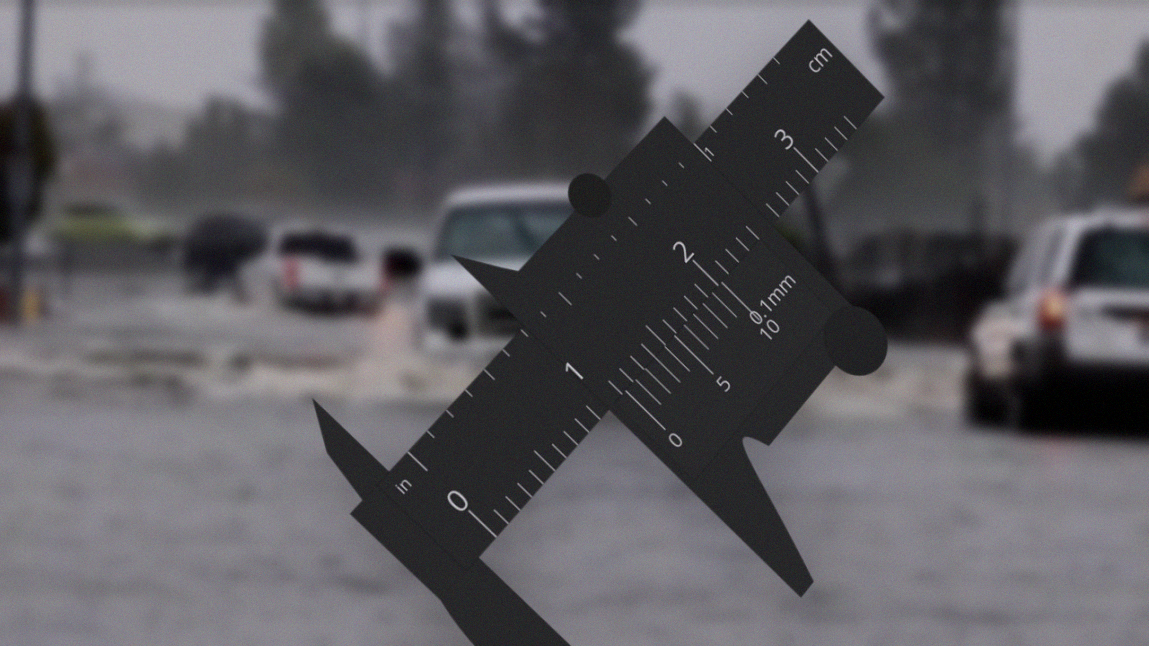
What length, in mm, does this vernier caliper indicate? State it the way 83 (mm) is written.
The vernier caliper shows 11.3 (mm)
